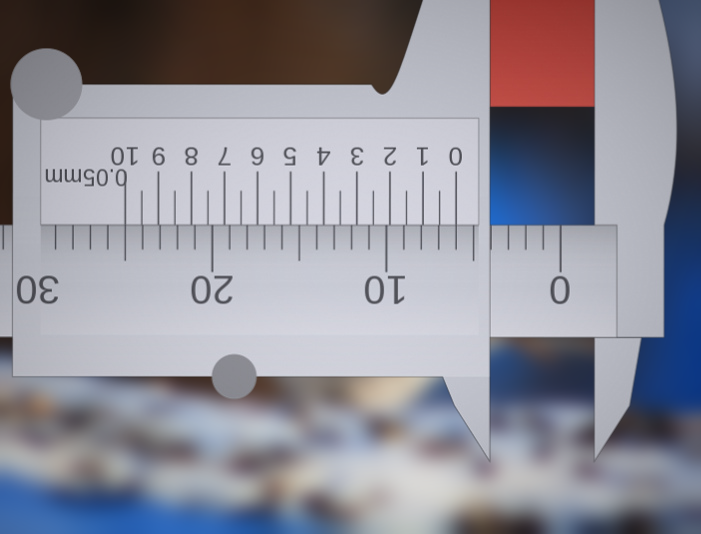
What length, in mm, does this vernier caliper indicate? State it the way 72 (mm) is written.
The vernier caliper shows 6.0 (mm)
